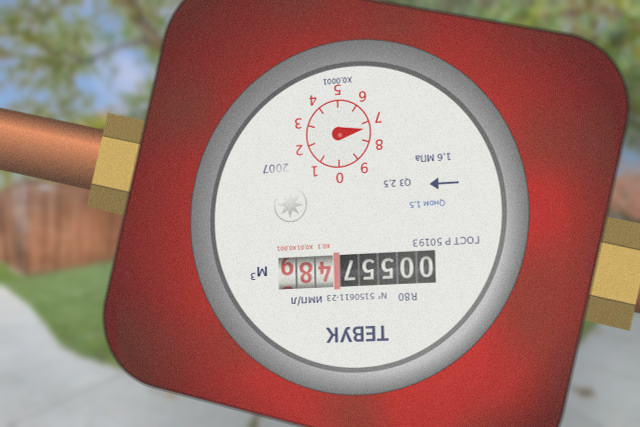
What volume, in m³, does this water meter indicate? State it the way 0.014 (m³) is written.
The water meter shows 557.4887 (m³)
